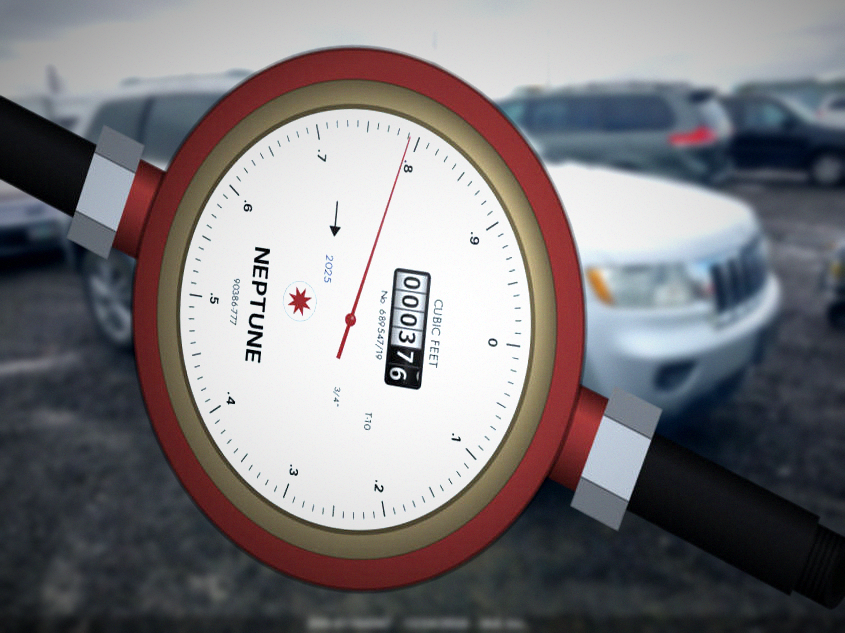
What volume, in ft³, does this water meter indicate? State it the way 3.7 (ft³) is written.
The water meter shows 375.79 (ft³)
